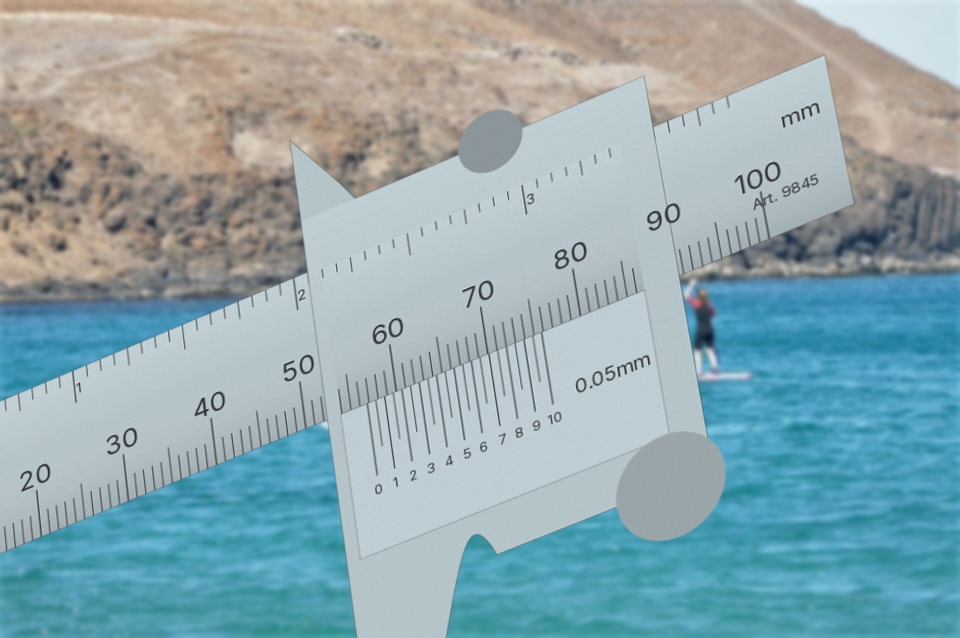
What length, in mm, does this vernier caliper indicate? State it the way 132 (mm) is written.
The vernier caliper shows 56.8 (mm)
